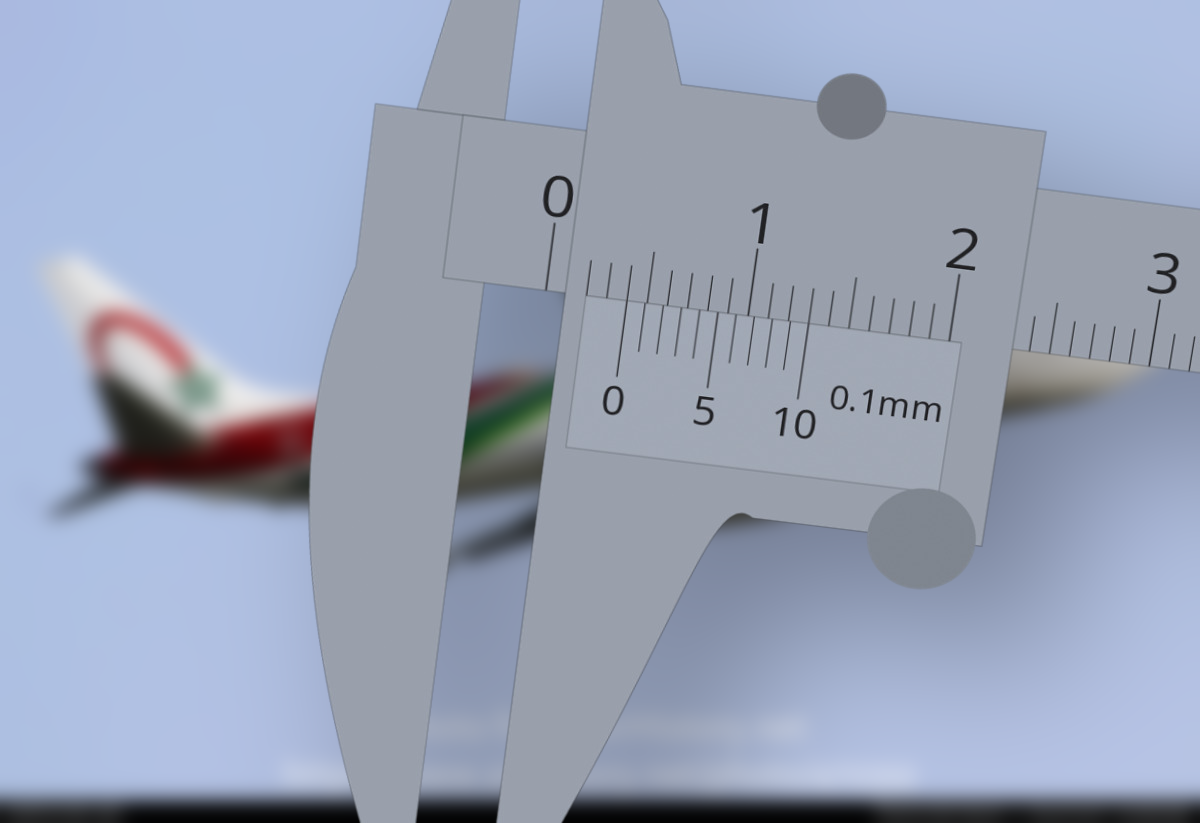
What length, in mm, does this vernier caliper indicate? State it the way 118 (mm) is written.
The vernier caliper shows 4.0 (mm)
